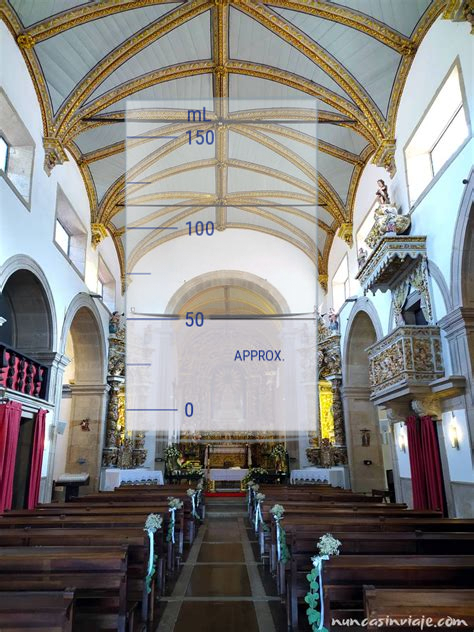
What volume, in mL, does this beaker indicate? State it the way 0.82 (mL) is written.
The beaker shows 50 (mL)
